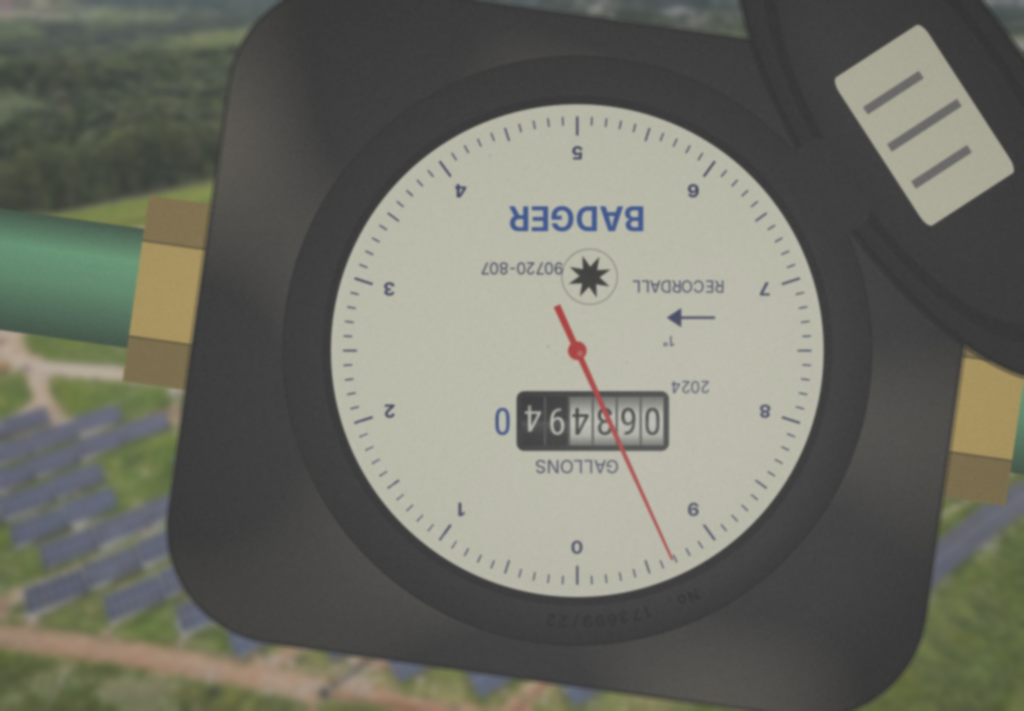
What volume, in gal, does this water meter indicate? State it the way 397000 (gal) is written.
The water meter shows 634939.3 (gal)
